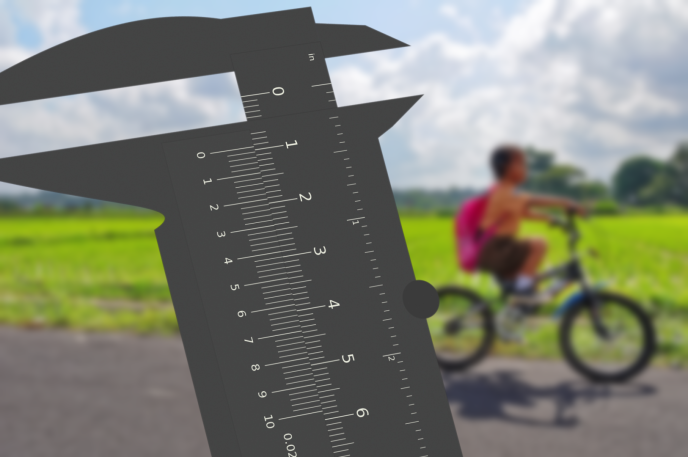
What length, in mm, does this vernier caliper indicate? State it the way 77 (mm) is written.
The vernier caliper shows 9.4 (mm)
